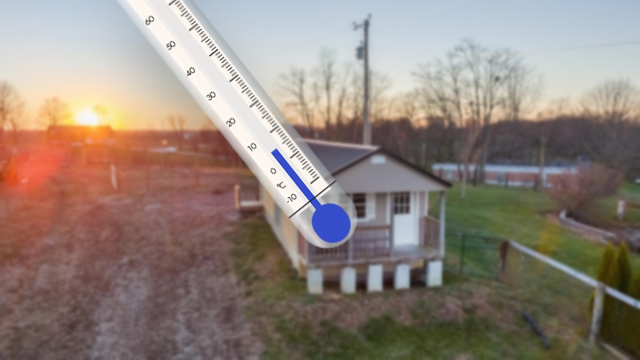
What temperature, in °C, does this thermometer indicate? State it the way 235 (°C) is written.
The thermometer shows 5 (°C)
